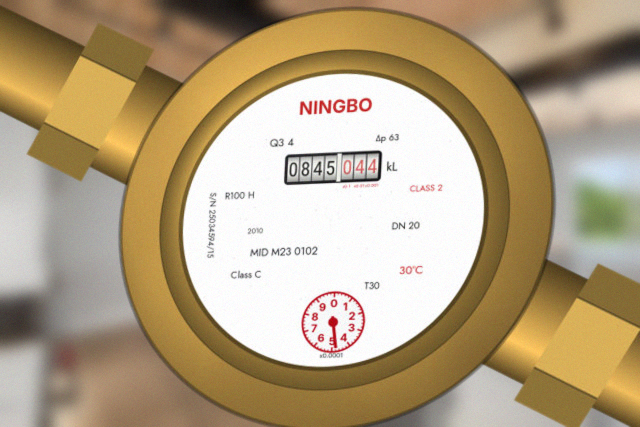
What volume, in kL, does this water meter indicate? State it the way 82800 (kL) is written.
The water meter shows 845.0444 (kL)
